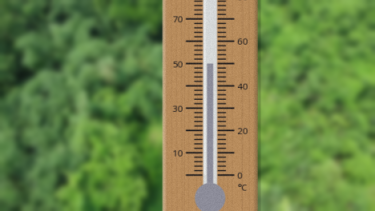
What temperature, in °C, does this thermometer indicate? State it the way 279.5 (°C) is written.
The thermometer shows 50 (°C)
